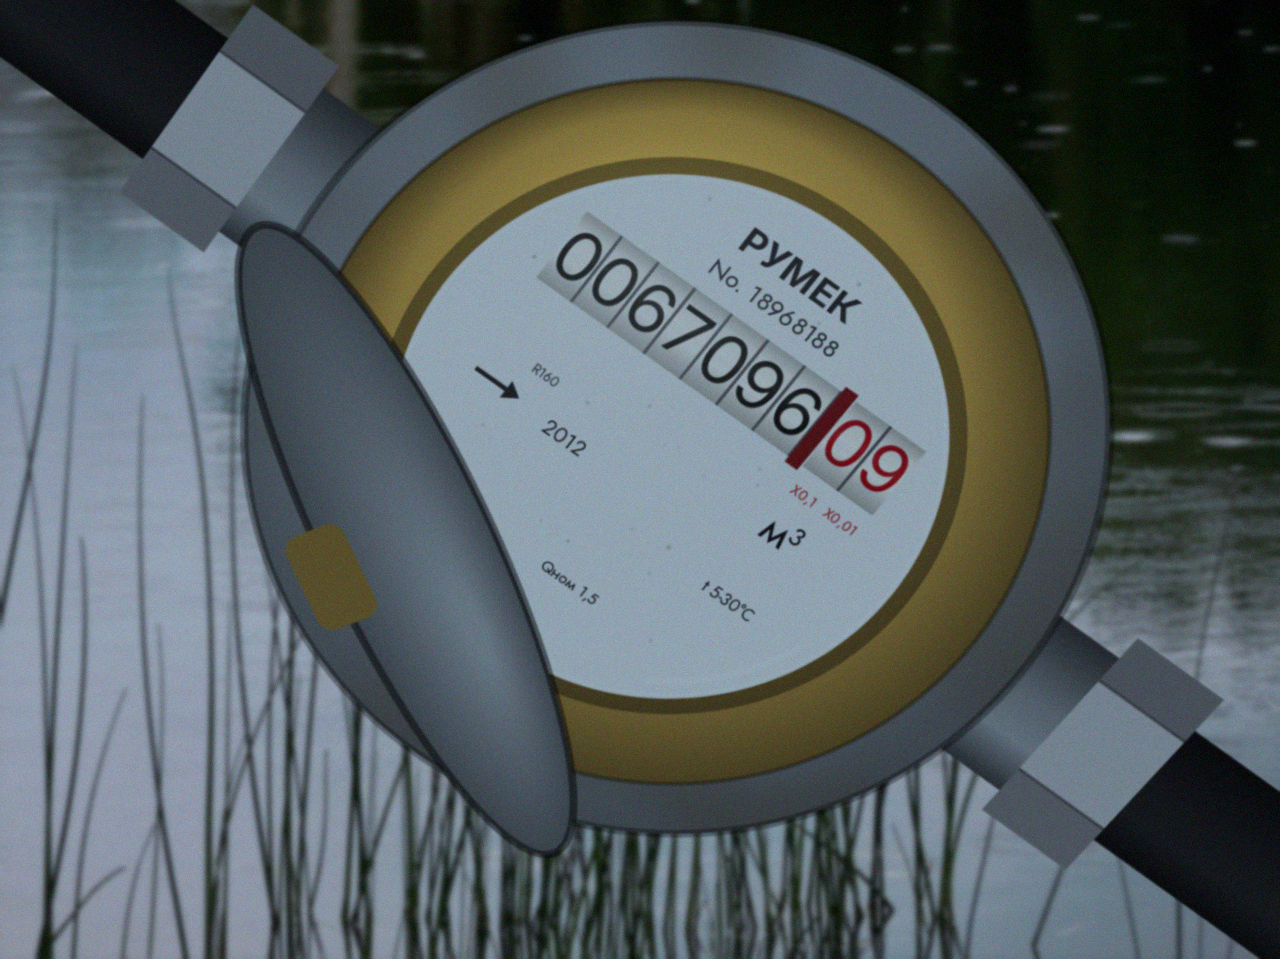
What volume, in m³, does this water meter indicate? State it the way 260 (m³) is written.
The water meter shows 67096.09 (m³)
